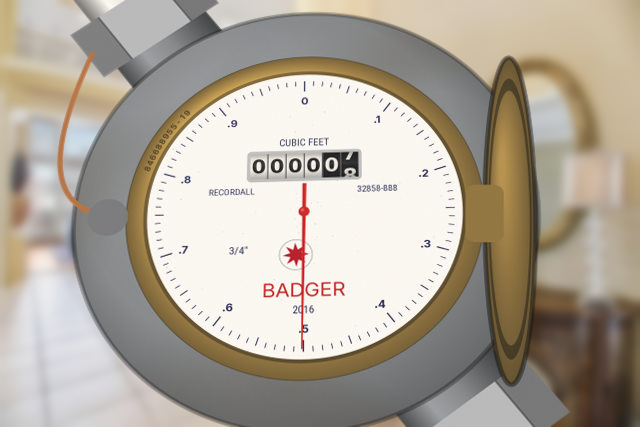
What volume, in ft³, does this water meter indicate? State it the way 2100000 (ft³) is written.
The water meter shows 7.50 (ft³)
